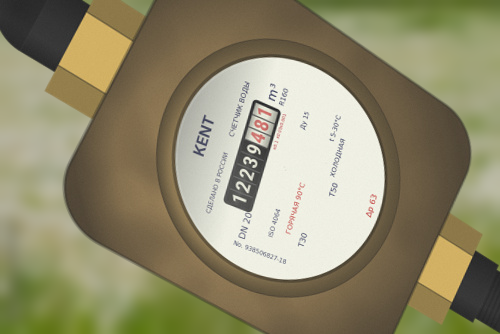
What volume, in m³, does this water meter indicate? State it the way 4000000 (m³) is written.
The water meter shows 12239.481 (m³)
